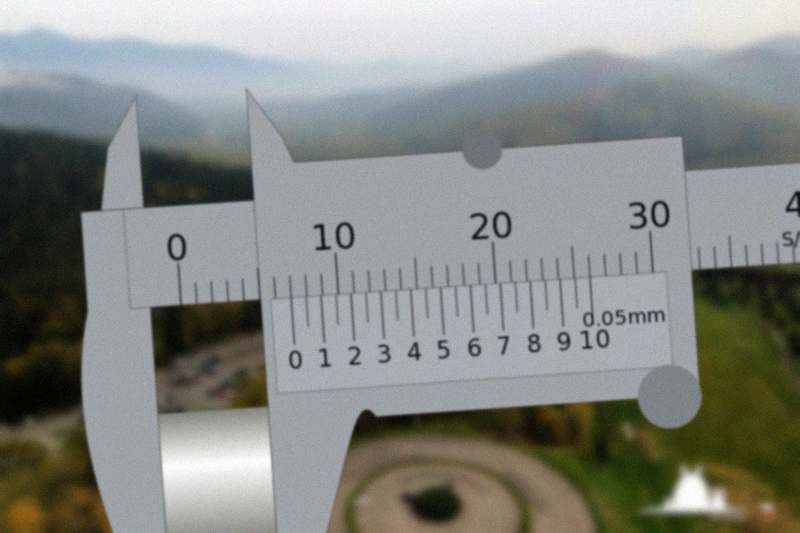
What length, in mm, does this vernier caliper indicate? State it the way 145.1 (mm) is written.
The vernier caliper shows 7.0 (mm)
